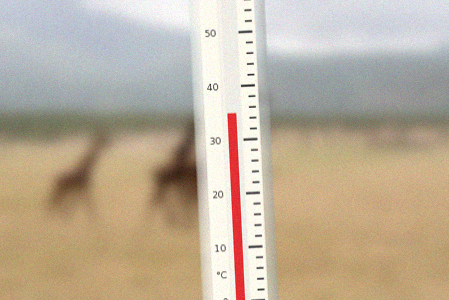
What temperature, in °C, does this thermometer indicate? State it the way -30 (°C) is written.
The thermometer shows 35 (°C)
